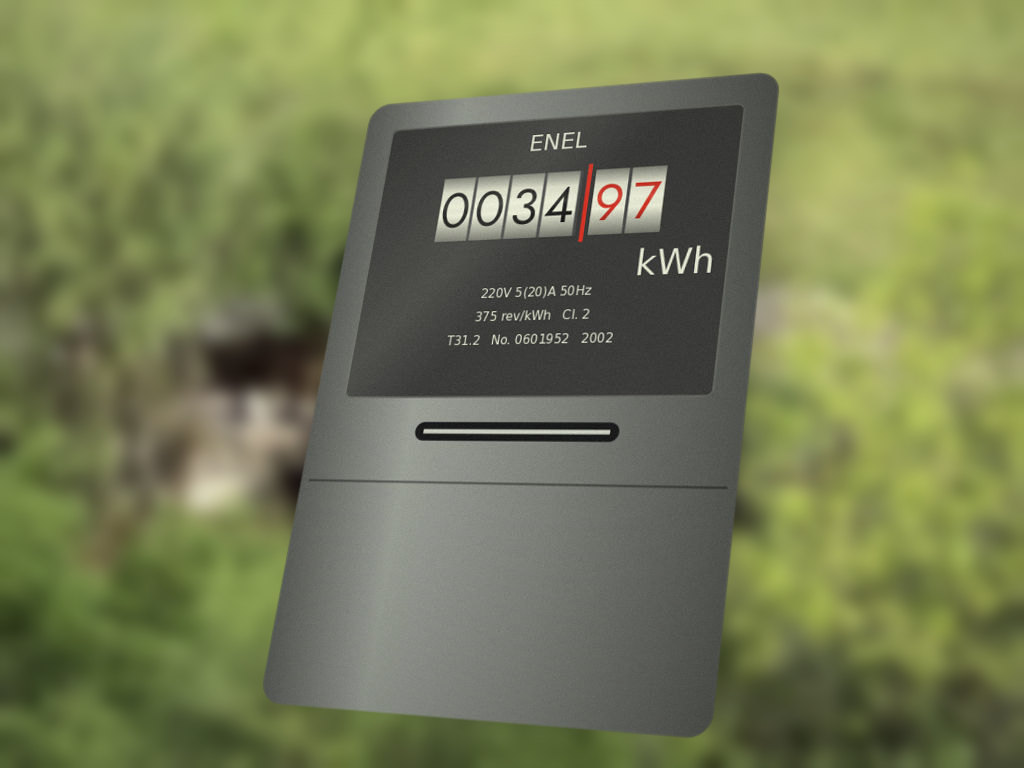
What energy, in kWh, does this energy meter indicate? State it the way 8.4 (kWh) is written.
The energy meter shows 34.97 (kWh)
